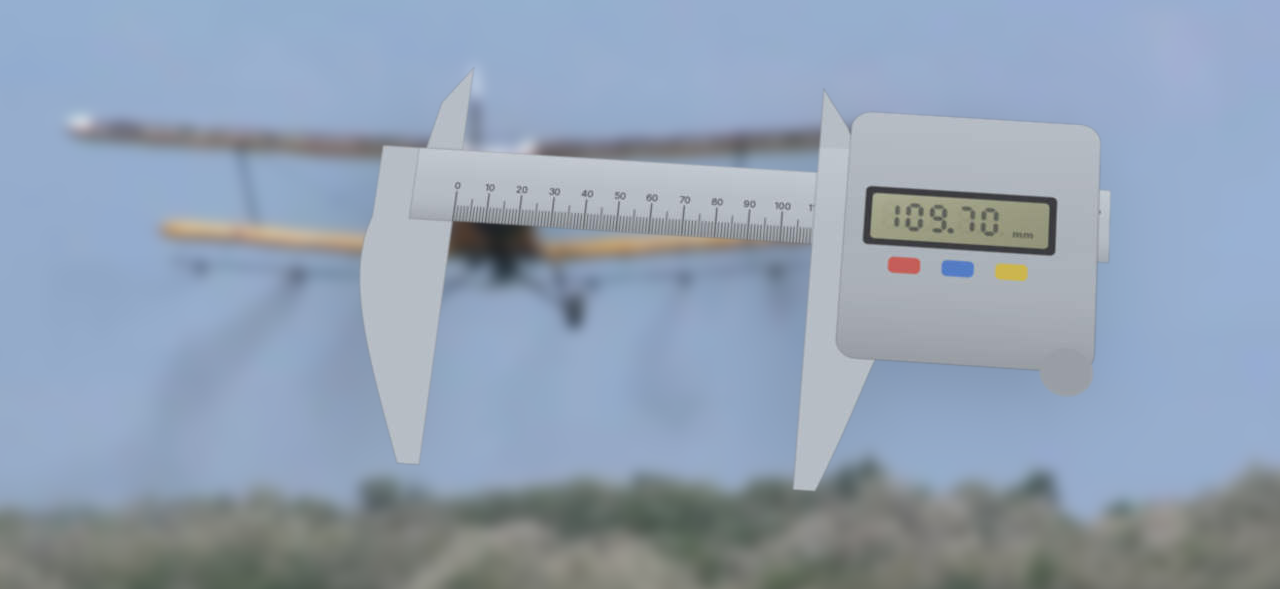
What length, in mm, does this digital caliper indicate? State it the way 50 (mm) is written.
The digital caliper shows 109.70 (mm)
